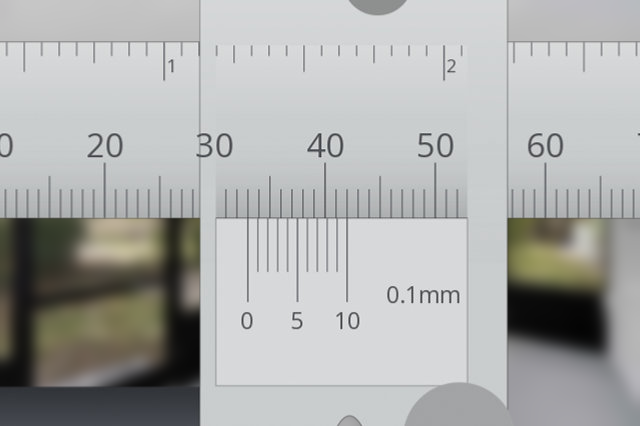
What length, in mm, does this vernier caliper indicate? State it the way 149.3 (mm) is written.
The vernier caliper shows 33.0 (mm)
